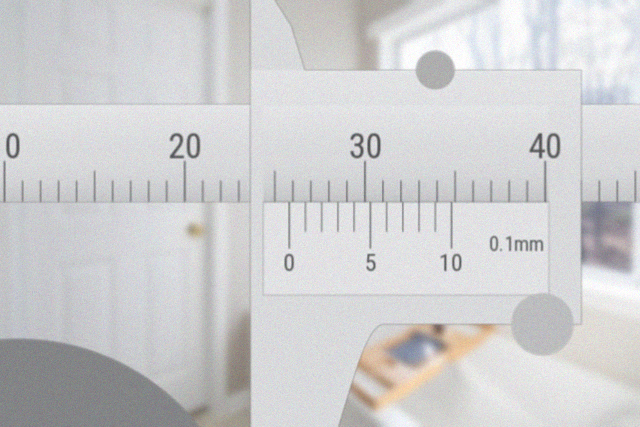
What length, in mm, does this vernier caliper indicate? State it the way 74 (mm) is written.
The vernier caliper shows 25.8 (mm)
